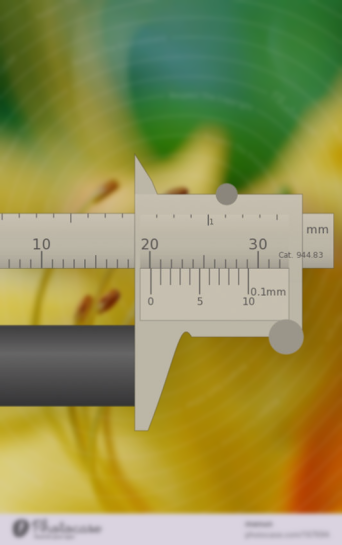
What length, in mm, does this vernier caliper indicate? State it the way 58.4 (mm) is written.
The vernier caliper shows 20.1 (mm)
